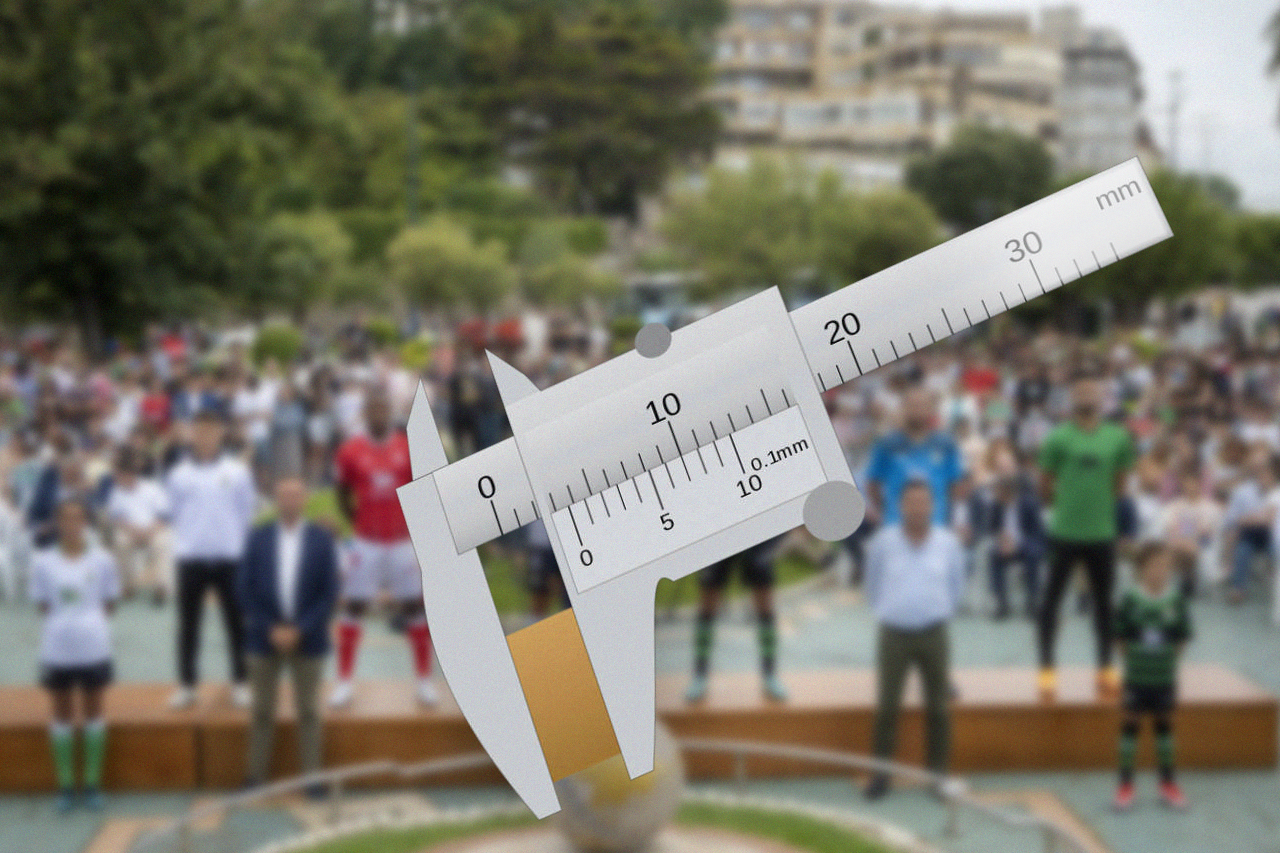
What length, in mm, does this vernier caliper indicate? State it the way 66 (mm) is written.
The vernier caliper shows 3.7 (mm)
